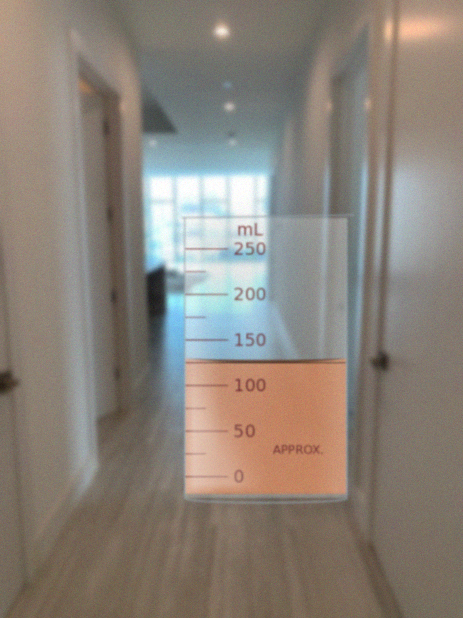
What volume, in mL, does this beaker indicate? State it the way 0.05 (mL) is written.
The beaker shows 125 (mL)
